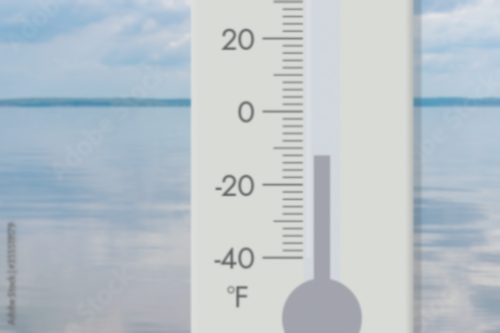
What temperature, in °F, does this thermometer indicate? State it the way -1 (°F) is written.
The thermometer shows -12 (°F)
